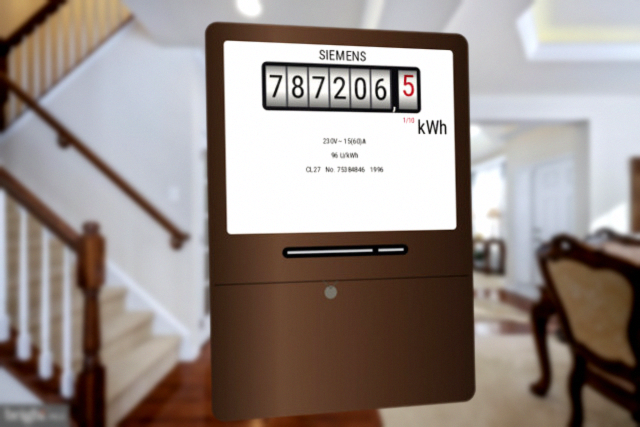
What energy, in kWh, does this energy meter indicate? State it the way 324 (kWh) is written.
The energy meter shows 787206.5 (kWh)
